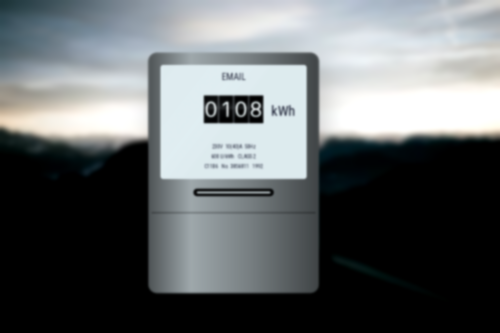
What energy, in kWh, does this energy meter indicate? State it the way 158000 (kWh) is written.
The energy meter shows 108 (kWh)
